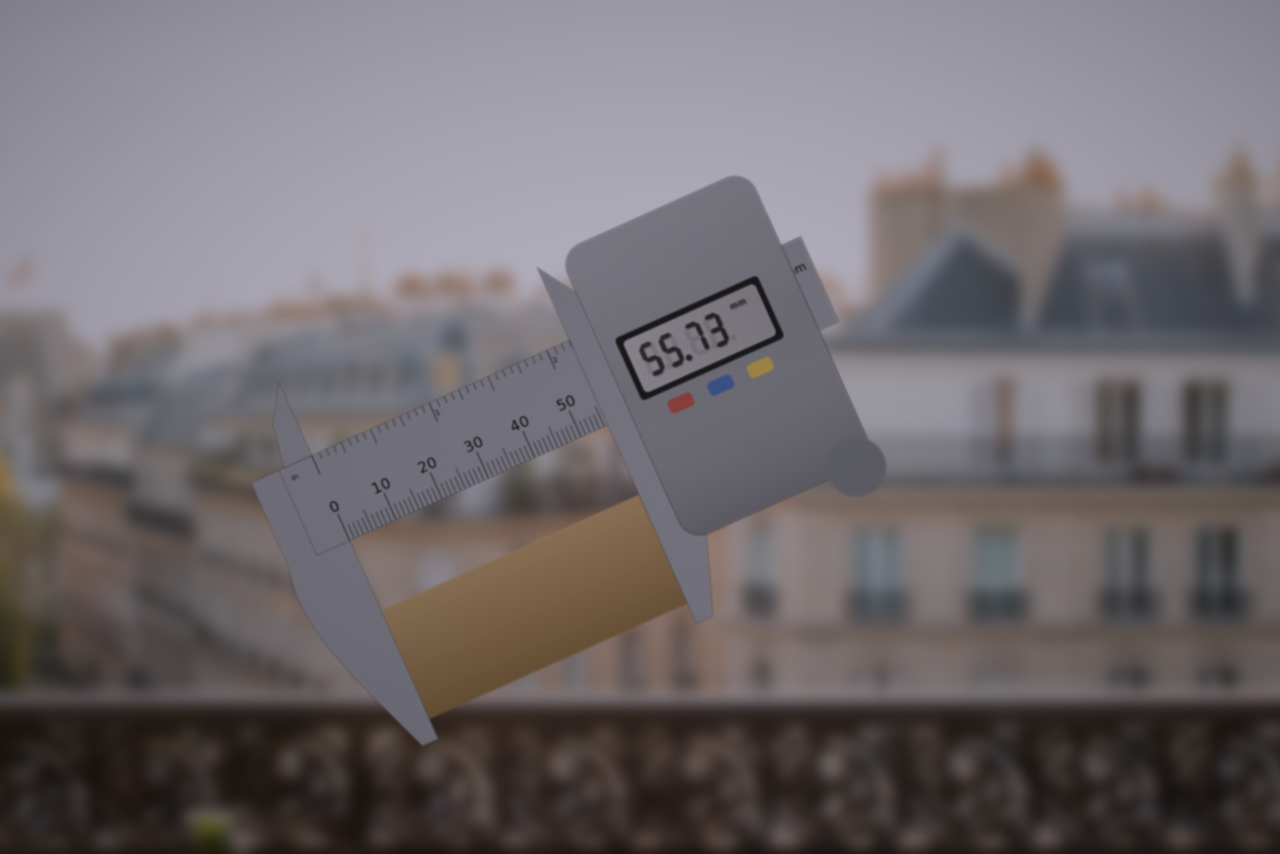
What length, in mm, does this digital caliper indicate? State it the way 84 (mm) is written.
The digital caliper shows 55.73 (mm)
